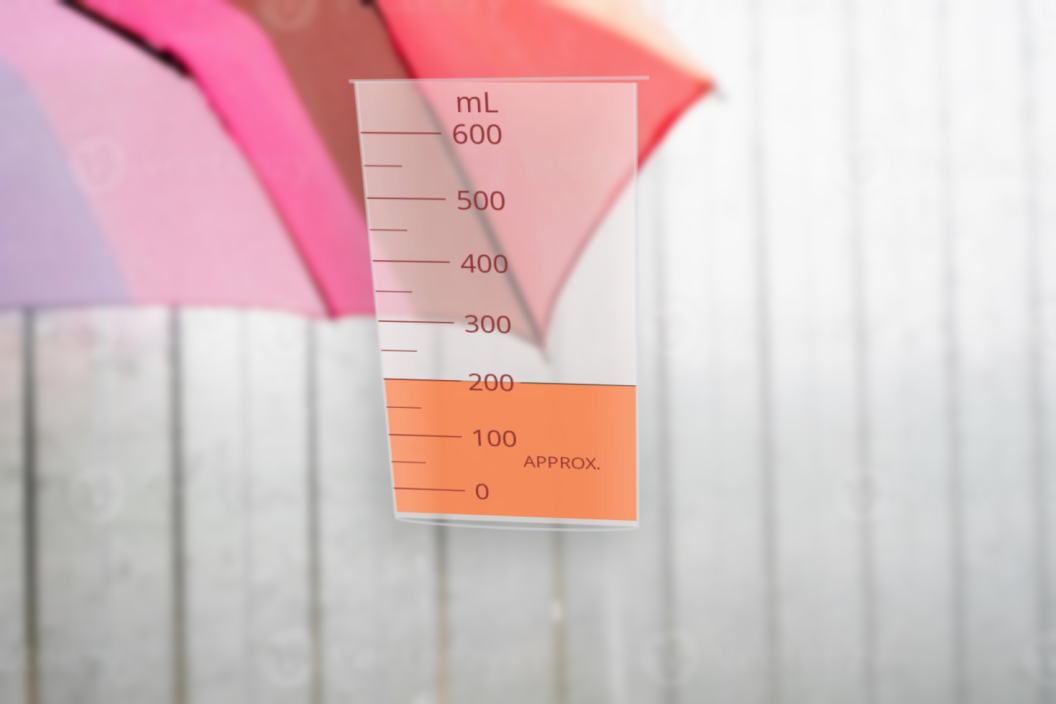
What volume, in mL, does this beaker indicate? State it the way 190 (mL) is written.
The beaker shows 200 (mL)
